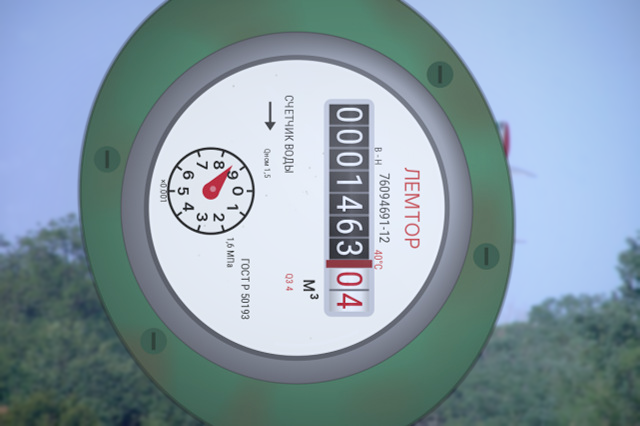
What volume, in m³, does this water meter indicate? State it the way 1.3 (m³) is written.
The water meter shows 1463.048 (m³)
